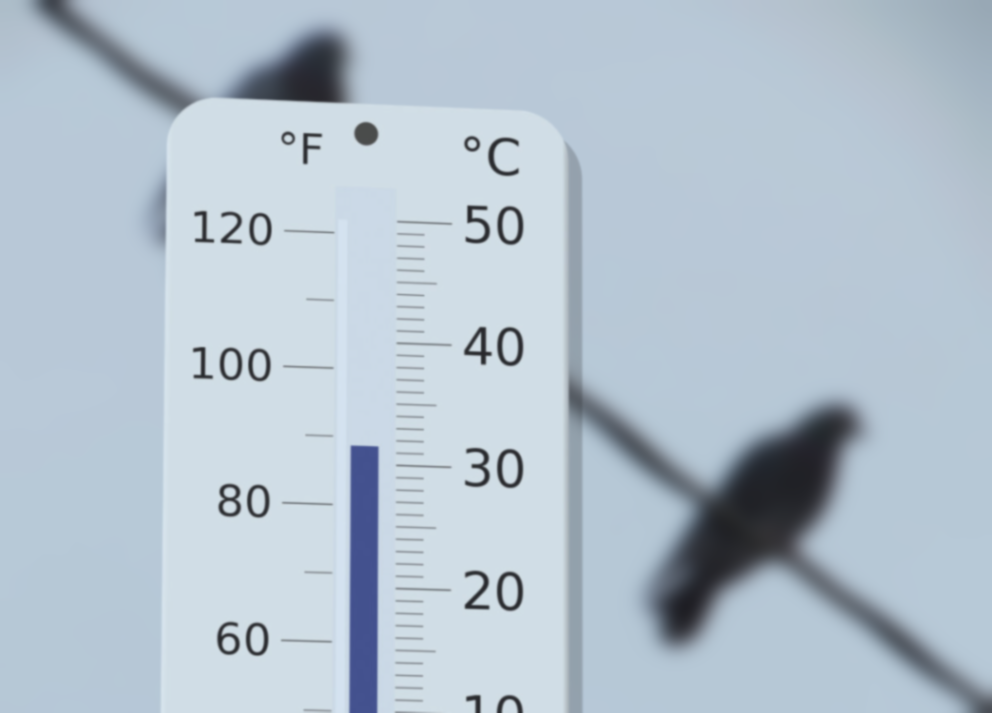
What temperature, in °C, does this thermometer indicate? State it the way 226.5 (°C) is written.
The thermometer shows 31.5 (°C)
